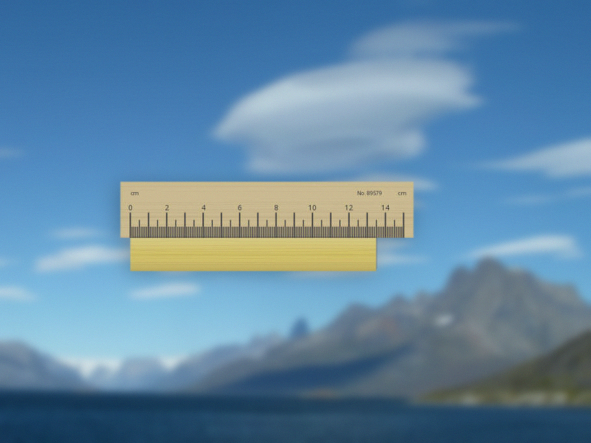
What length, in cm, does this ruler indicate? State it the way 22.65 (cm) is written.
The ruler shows 13.5 (cm)
